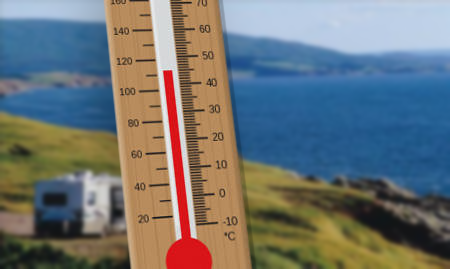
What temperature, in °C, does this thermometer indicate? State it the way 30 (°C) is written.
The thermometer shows 45 (°C)
